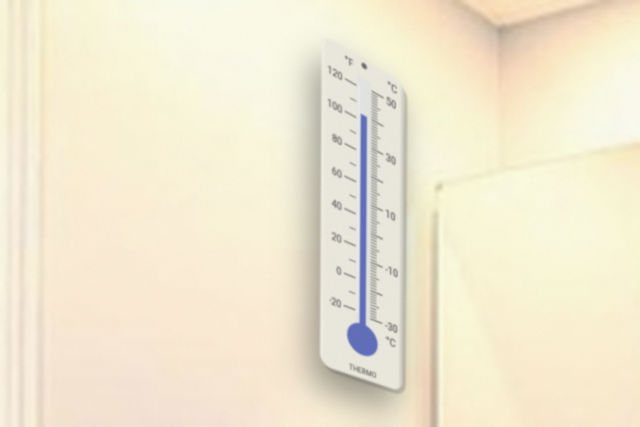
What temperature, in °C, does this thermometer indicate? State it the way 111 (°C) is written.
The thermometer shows 40 (°C)
